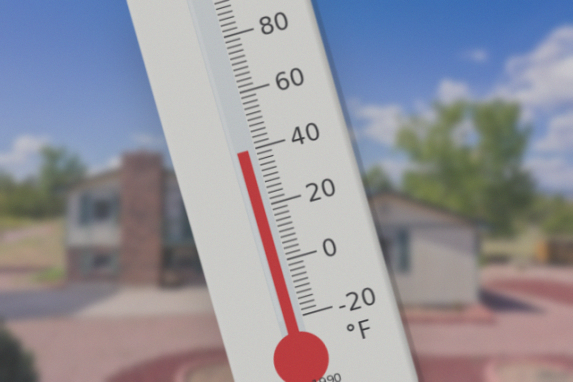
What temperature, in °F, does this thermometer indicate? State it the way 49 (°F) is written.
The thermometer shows 40 (°F)
